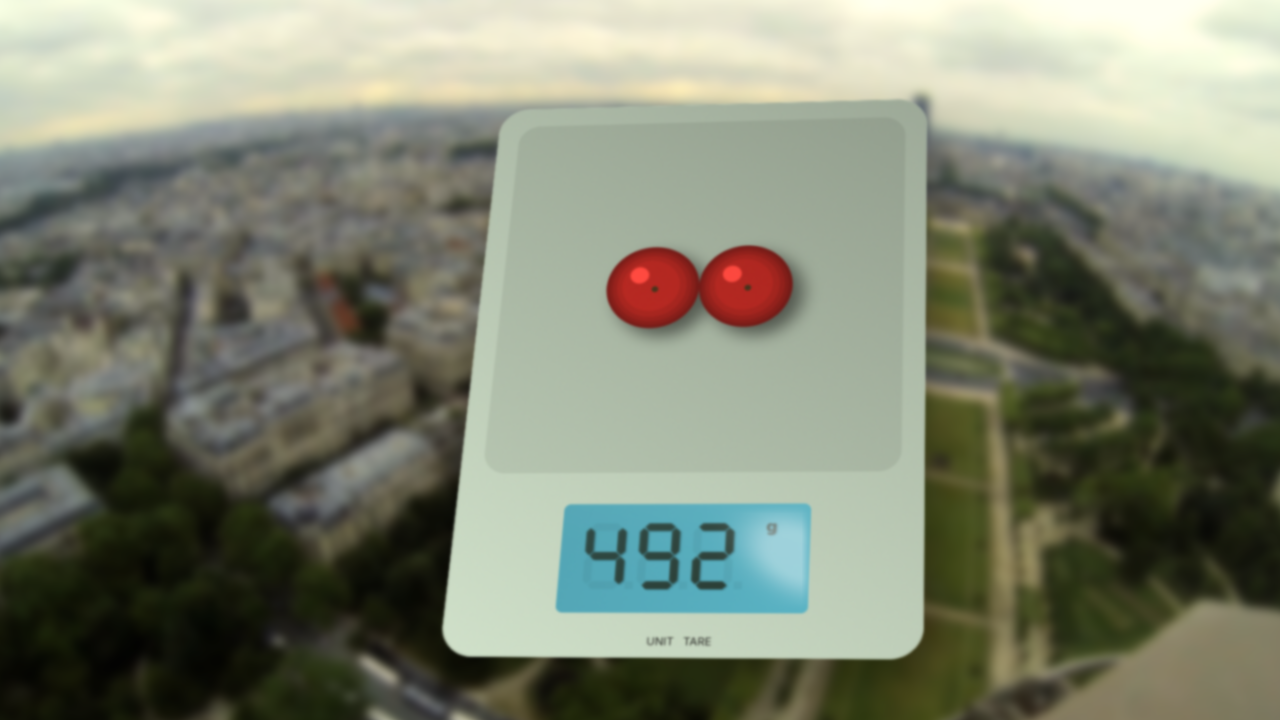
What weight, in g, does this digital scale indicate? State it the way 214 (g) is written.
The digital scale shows 492 (g)
